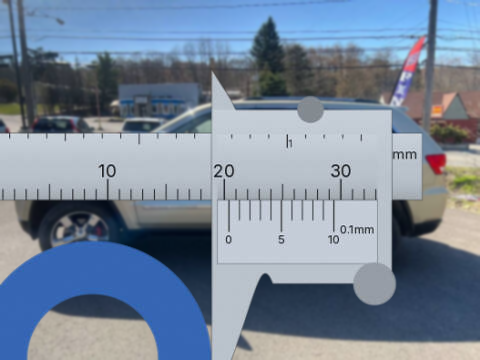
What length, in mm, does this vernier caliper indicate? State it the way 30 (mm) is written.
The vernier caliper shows 20.4 (mm)
